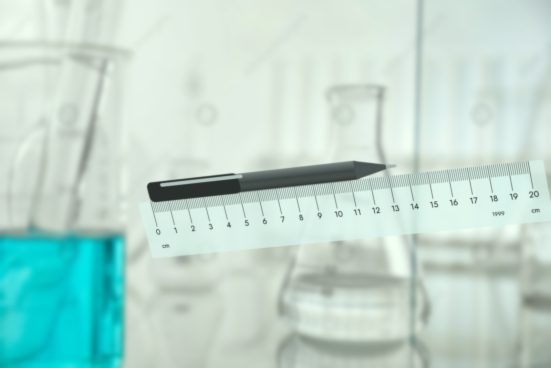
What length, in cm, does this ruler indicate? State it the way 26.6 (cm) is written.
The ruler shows 13.5 (cm)
